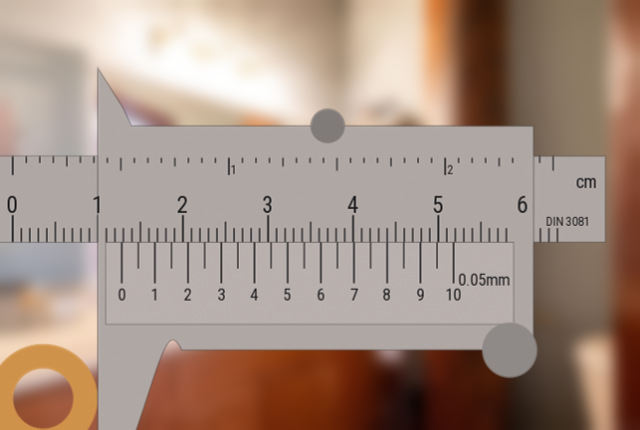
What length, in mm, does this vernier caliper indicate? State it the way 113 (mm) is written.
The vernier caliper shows 12.8 (mm)
